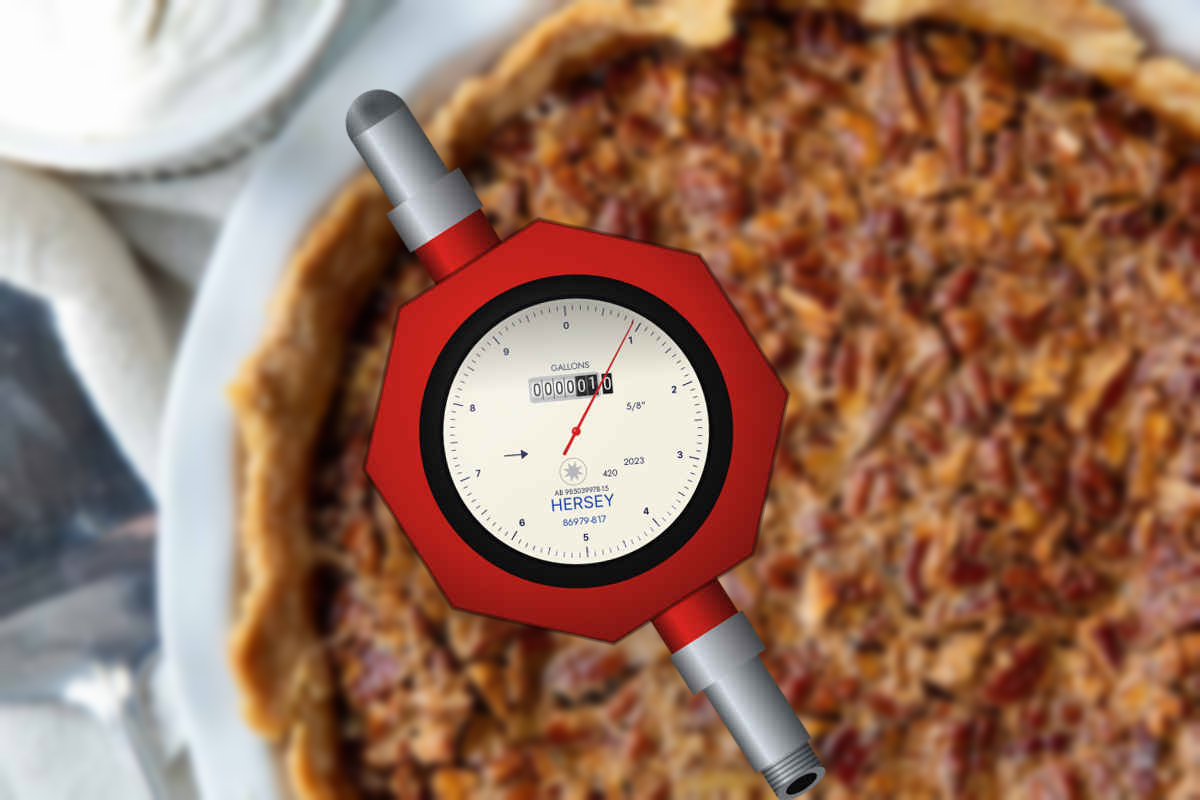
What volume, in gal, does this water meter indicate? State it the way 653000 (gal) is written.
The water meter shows 10.9 (gal)
